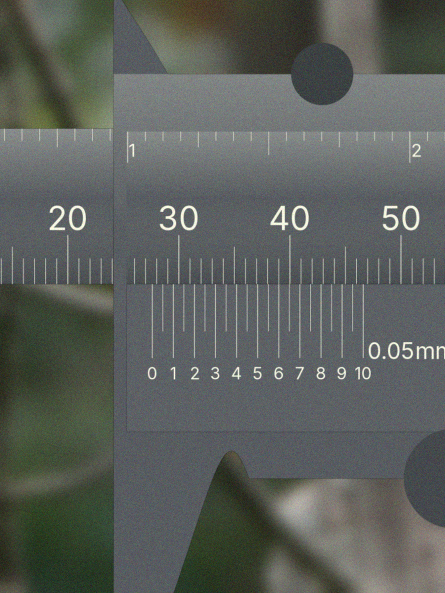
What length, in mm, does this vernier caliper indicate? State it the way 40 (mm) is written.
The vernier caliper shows 27.6 (mm)
